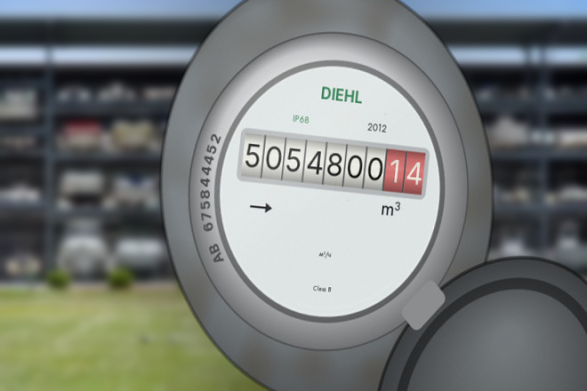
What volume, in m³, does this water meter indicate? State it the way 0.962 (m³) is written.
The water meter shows 5054800.14 (m³)
